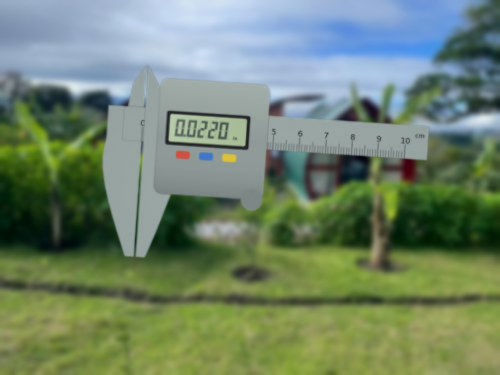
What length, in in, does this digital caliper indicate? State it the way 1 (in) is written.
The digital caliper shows 0.0220 (in)
